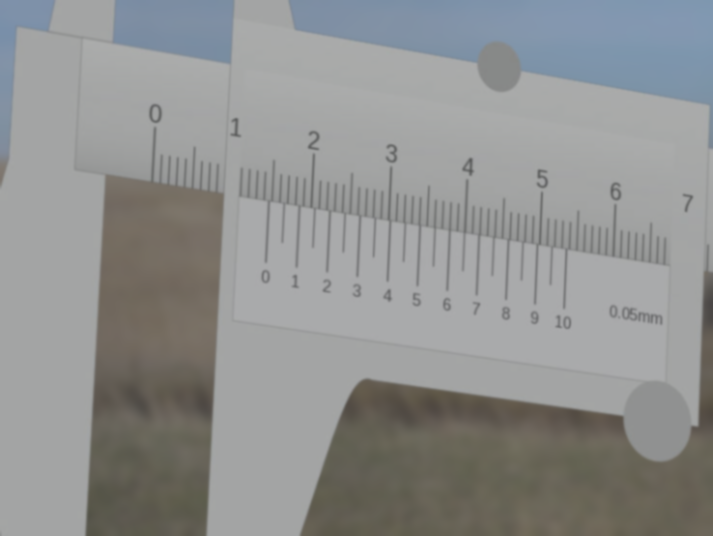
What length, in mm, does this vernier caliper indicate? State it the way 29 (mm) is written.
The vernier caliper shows 14.6 (mm)
